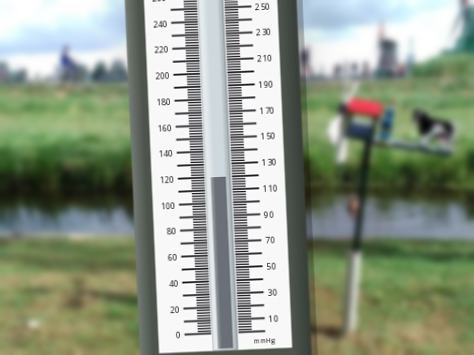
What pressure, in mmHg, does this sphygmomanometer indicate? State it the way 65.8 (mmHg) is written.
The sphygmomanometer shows 120 (mmHg)
